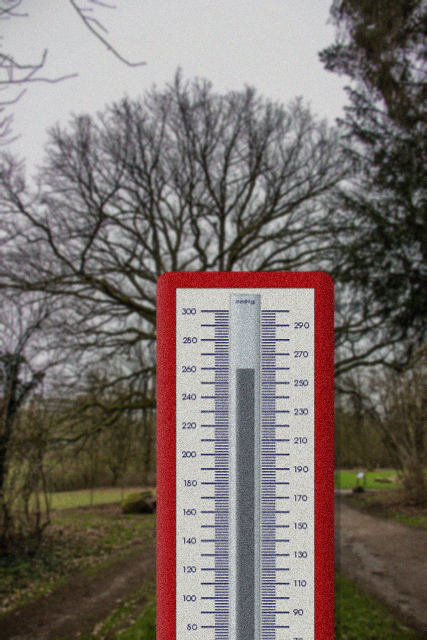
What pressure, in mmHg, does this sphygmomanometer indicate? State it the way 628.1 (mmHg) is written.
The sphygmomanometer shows 260 (mmHg)
